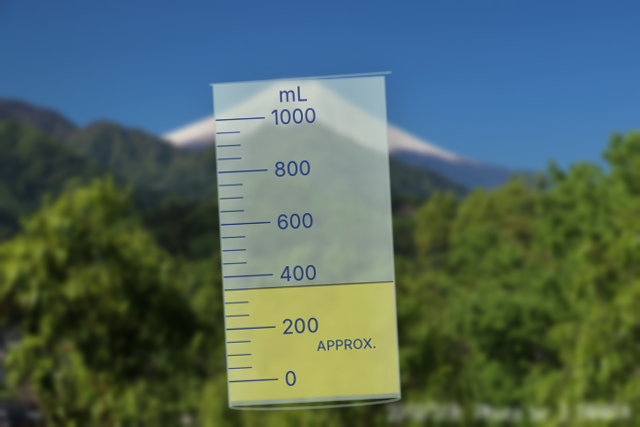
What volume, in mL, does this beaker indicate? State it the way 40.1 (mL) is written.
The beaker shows 350 (mL)
